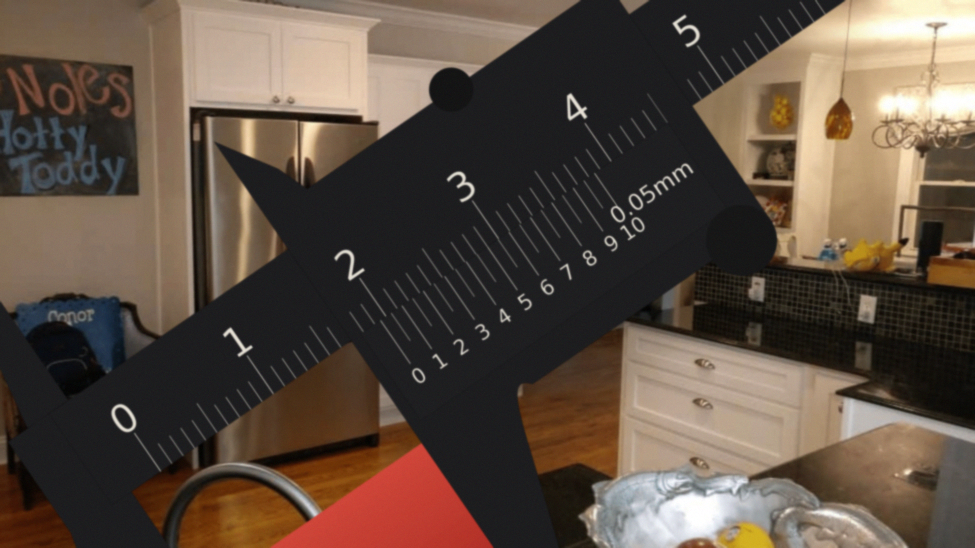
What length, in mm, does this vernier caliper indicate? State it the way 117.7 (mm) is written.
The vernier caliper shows 19.5 (mm)
